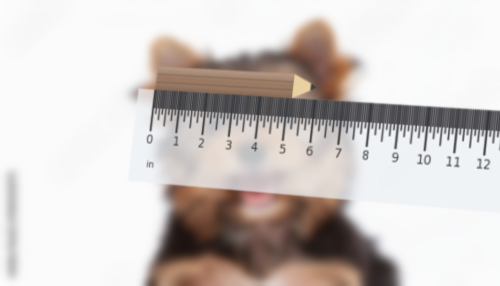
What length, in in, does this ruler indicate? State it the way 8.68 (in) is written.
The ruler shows 6 (in)
